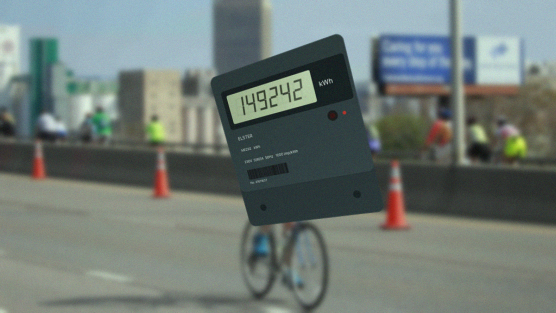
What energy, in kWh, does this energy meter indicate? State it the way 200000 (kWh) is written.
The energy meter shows 149242 (kWh)
